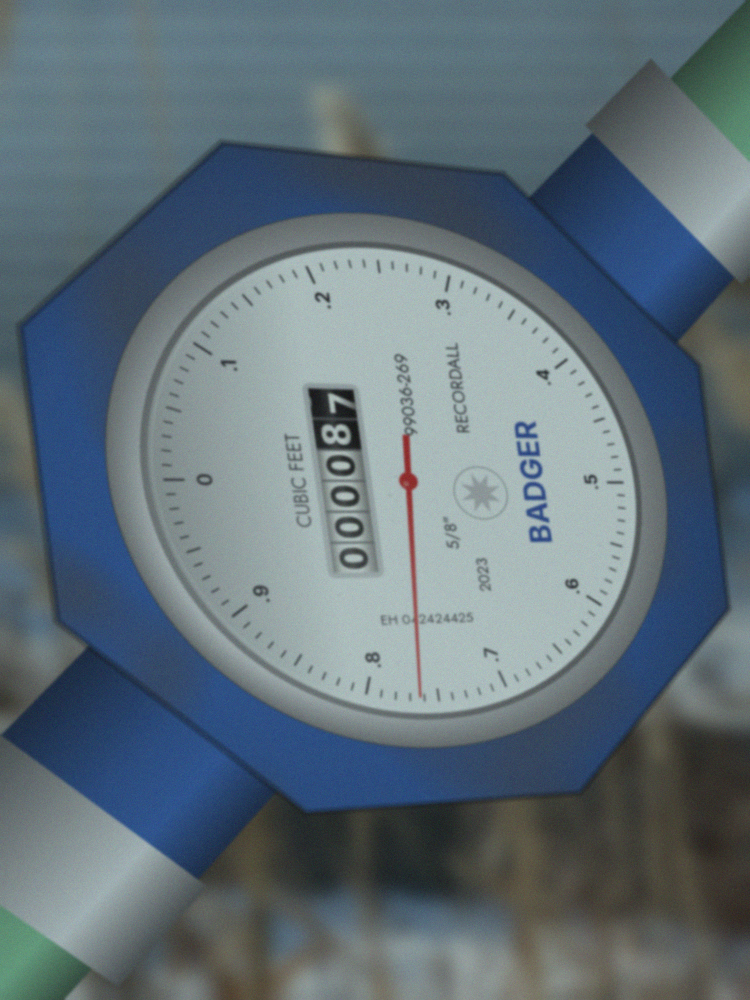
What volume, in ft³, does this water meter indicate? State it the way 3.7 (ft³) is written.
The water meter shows 86.76 (ft³)
